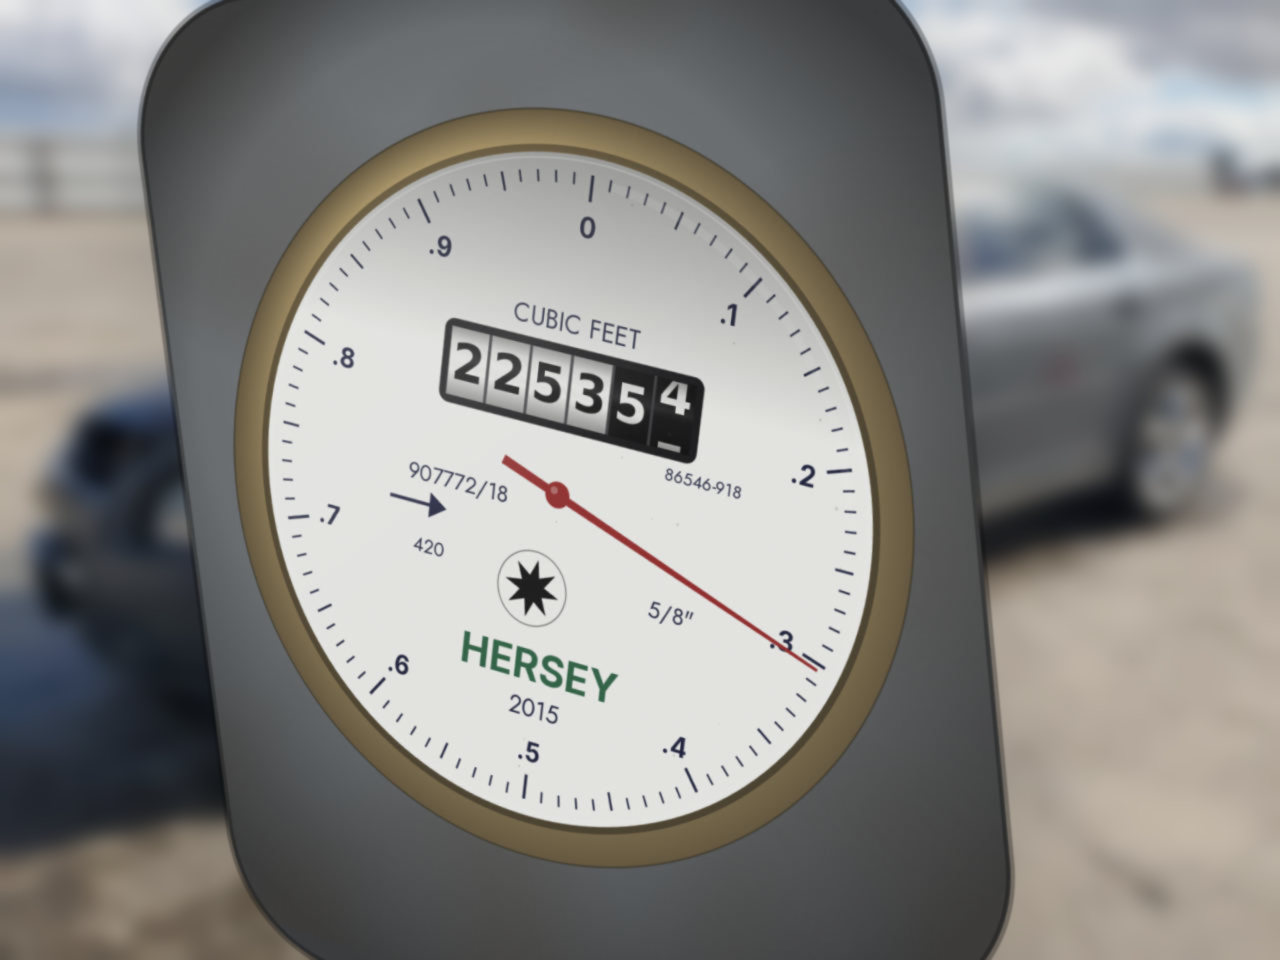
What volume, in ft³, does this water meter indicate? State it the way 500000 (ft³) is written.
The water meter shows 225354.30 (ft³)
